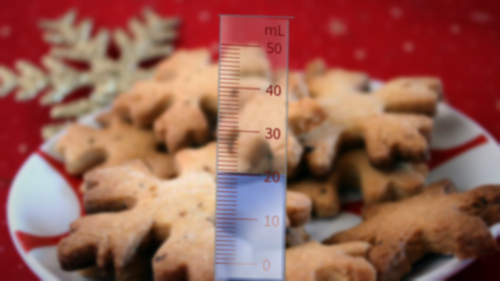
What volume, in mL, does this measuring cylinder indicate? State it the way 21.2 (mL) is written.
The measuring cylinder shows 20 (mL)
